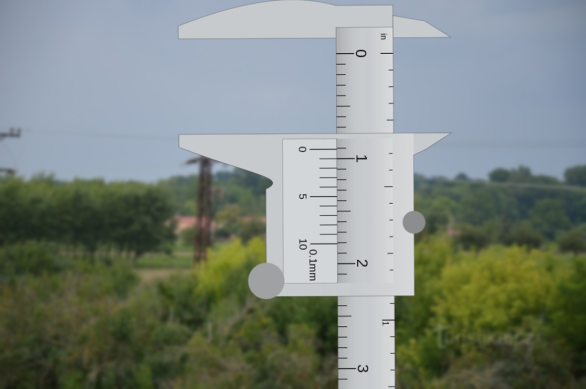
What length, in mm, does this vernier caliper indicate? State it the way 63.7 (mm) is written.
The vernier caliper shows 9.1 (mm)
